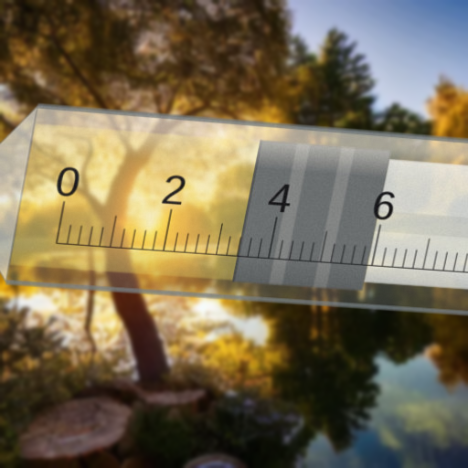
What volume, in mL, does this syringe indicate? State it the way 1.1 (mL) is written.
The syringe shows 3.4 (mL)
